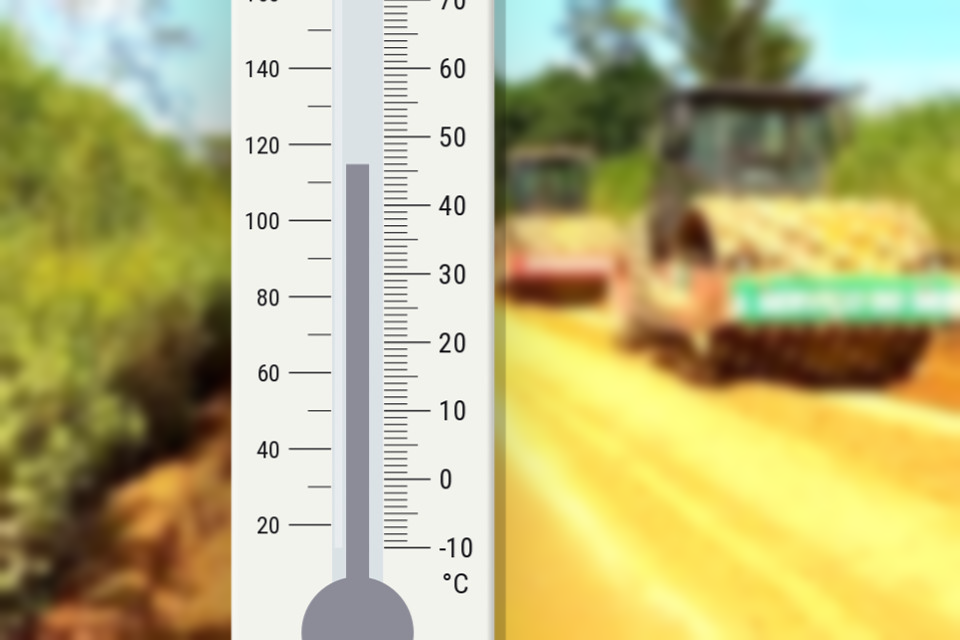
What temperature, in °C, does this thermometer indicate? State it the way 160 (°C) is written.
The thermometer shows 46 (°C)
